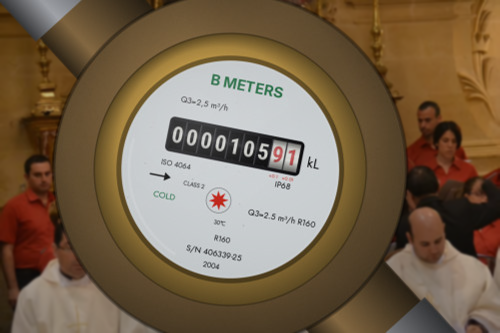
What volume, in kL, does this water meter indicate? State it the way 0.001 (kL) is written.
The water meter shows 105.91 (kL)
